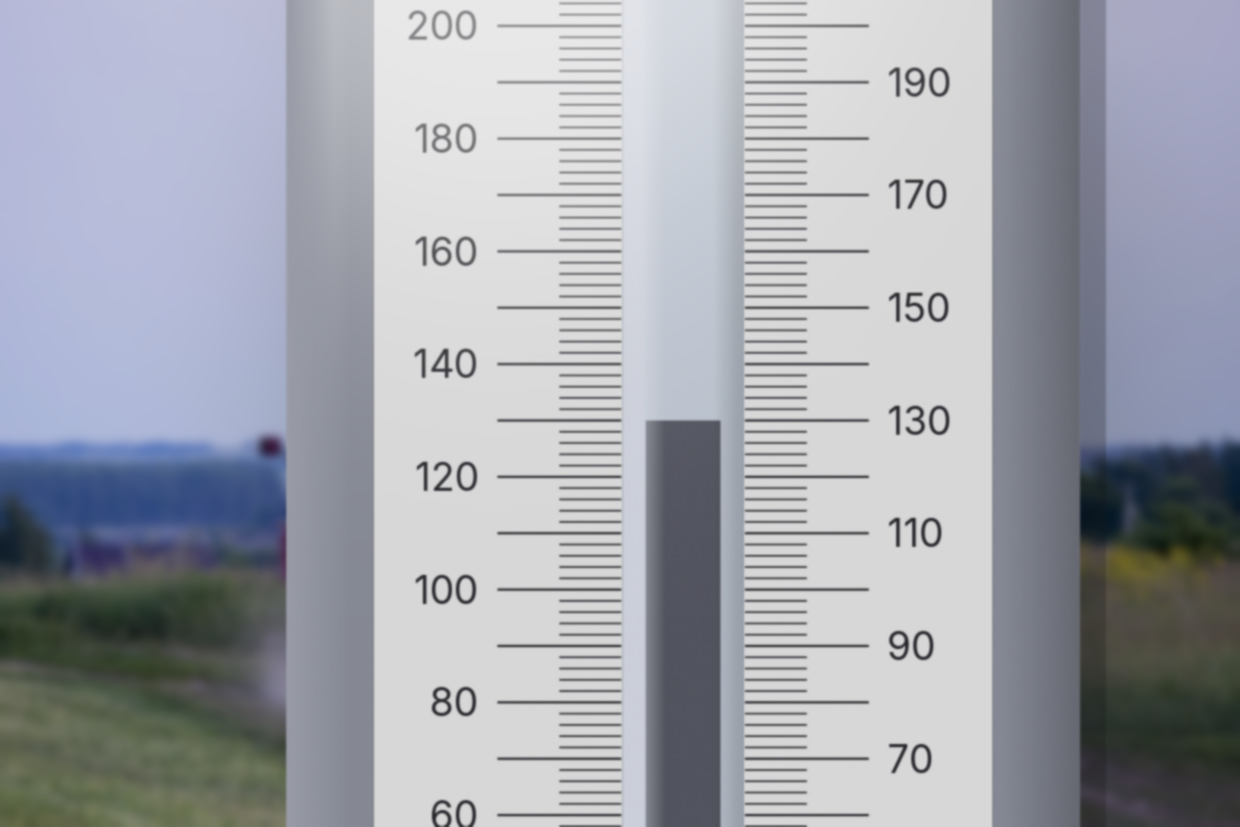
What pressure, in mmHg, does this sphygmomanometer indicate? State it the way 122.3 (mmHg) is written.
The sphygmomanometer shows 130 (mmHg)
